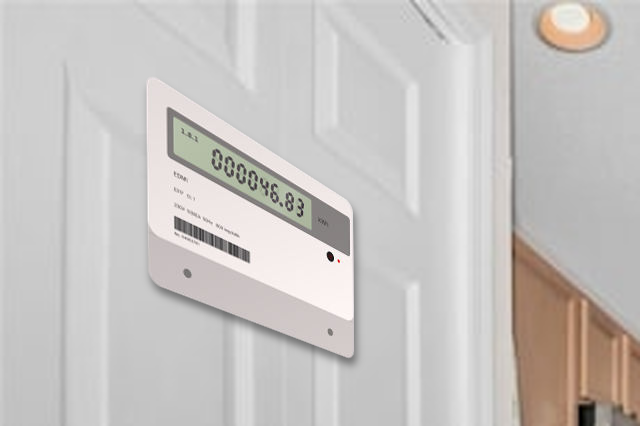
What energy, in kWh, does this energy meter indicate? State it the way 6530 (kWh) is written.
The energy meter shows 46.83 (kWh)
